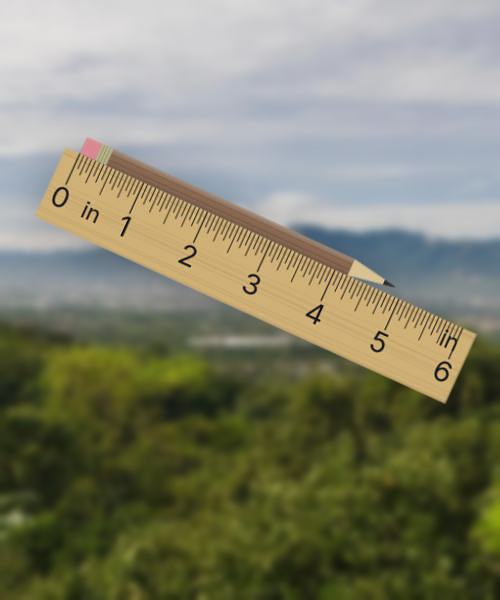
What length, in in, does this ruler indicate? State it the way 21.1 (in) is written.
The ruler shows 4.875 (in)
